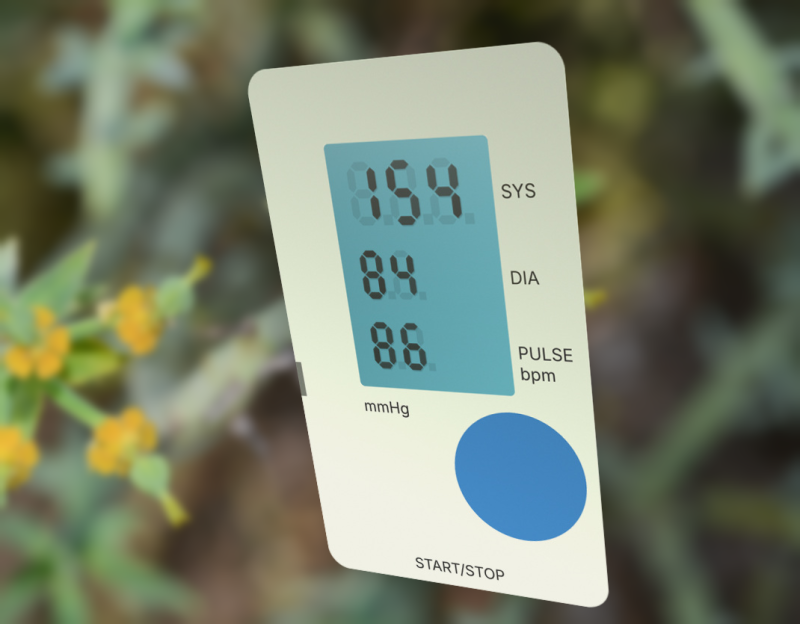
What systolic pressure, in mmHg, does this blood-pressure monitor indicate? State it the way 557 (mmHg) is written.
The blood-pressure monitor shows 154 (mmHg)
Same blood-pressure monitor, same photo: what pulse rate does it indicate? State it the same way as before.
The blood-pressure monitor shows 86 (bpm)
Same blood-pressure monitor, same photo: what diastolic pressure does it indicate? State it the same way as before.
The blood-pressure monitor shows 84 (mmHg)
